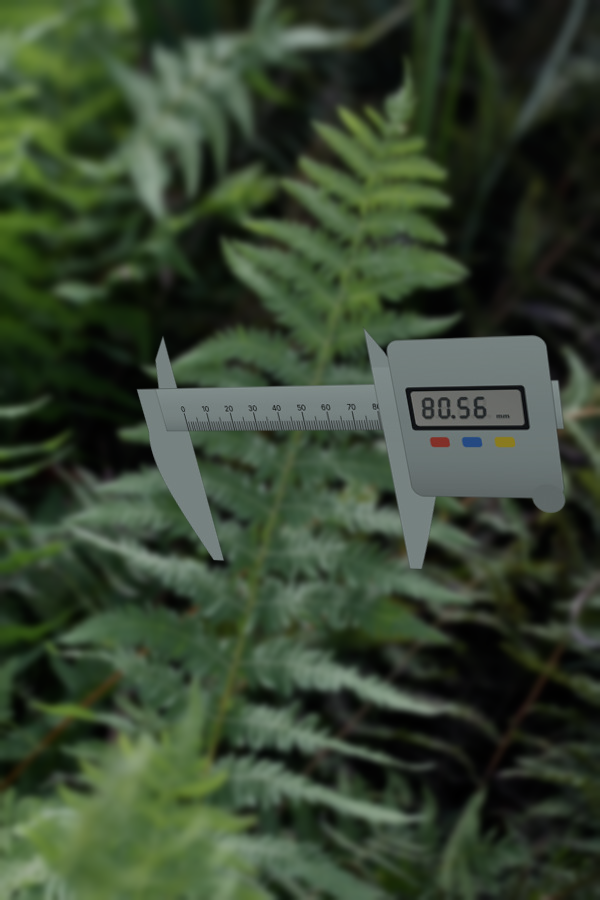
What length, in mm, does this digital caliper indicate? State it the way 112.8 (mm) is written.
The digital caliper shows 80.56 (mm)
